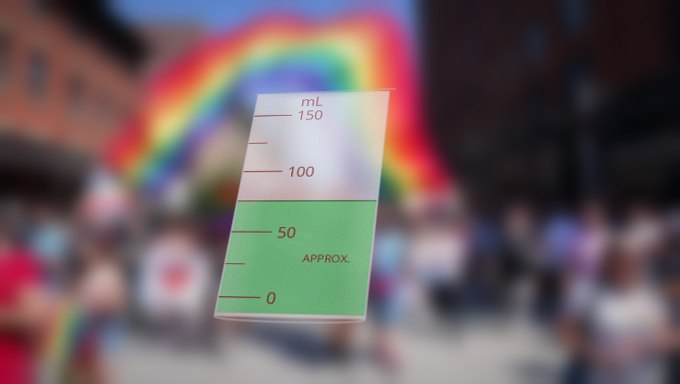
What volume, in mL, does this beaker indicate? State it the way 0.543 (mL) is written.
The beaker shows 75 (mL)
